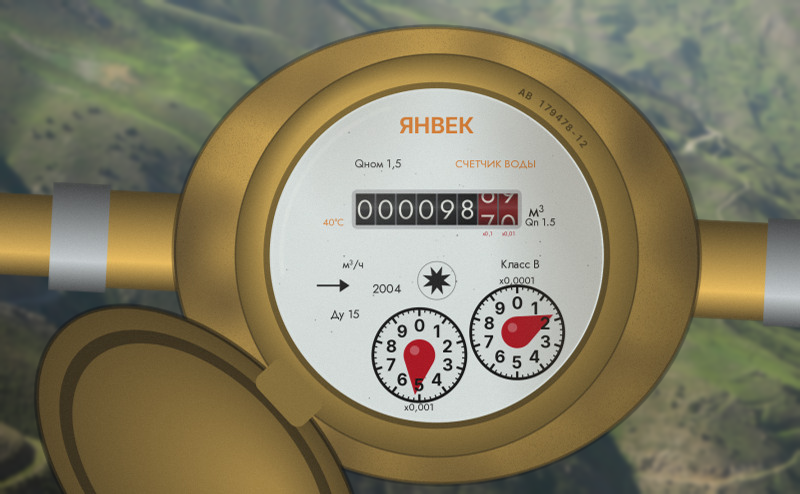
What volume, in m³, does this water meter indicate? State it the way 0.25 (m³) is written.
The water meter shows 98.6951 (m³)
